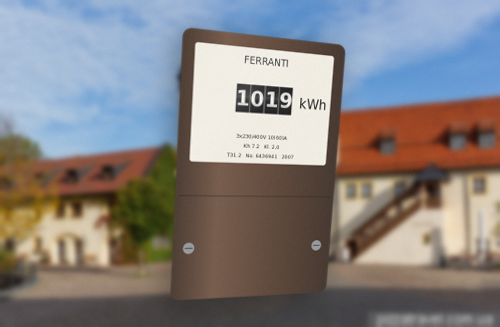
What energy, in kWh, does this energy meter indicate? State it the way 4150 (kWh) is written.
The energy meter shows 1019 (kWh)
